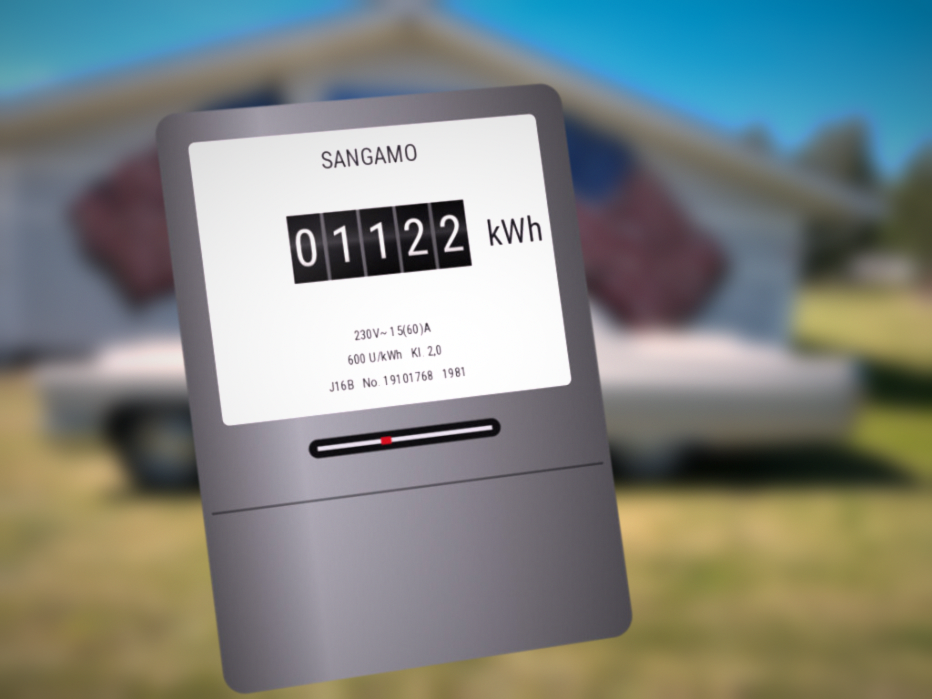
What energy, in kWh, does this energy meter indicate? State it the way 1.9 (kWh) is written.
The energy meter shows 1122 (kWh)
